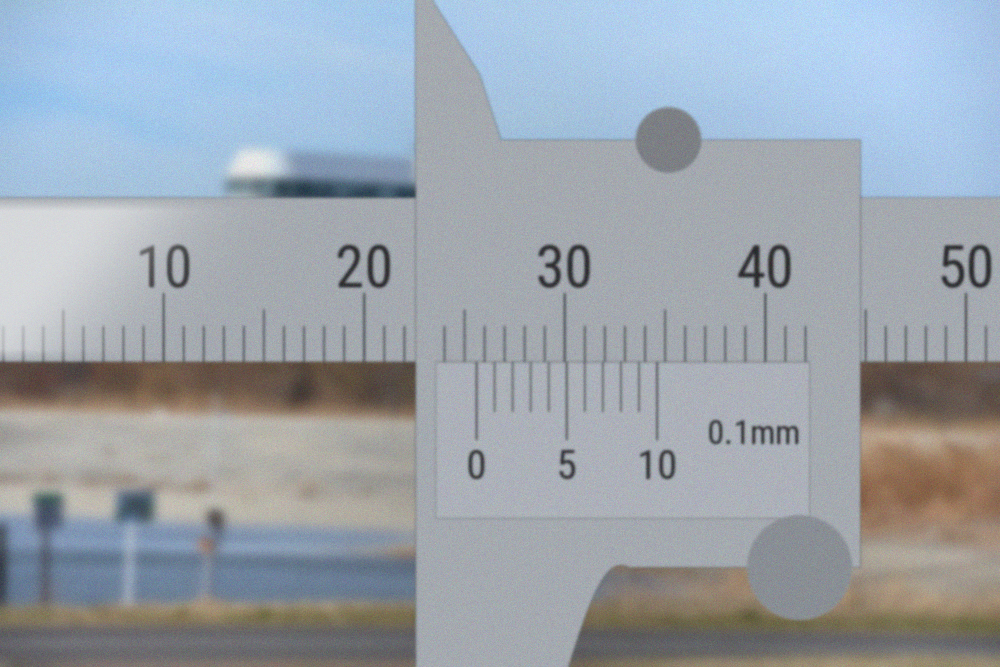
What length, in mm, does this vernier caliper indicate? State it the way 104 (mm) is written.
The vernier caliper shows 25.6 (mm)
